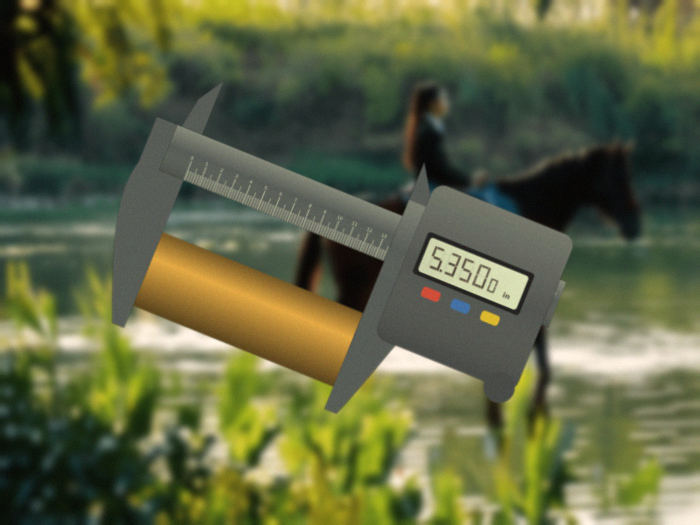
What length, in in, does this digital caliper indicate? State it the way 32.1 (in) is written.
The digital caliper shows 5.3500 (in)
